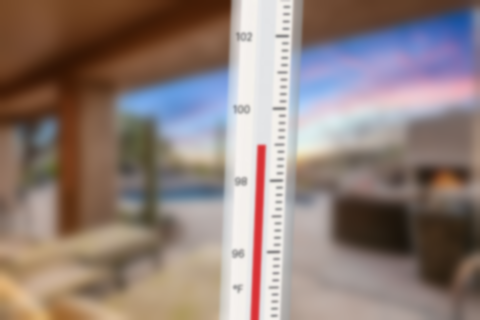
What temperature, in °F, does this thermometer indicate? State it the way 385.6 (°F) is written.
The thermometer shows 99 (°F)
